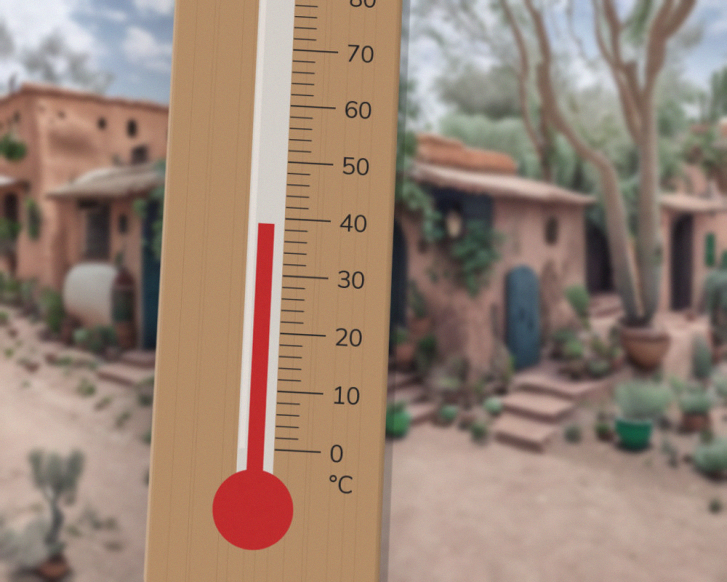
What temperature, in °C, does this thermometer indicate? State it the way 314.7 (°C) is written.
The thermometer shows 39 (°C)
